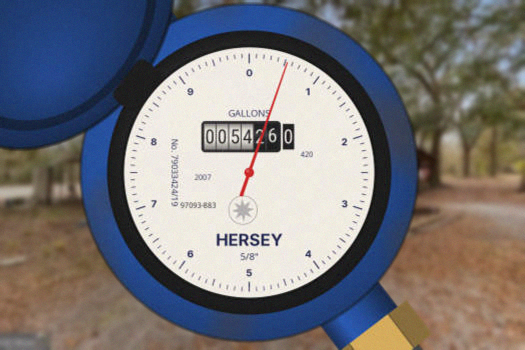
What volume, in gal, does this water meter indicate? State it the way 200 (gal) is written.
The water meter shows 54260.5 (gal)
